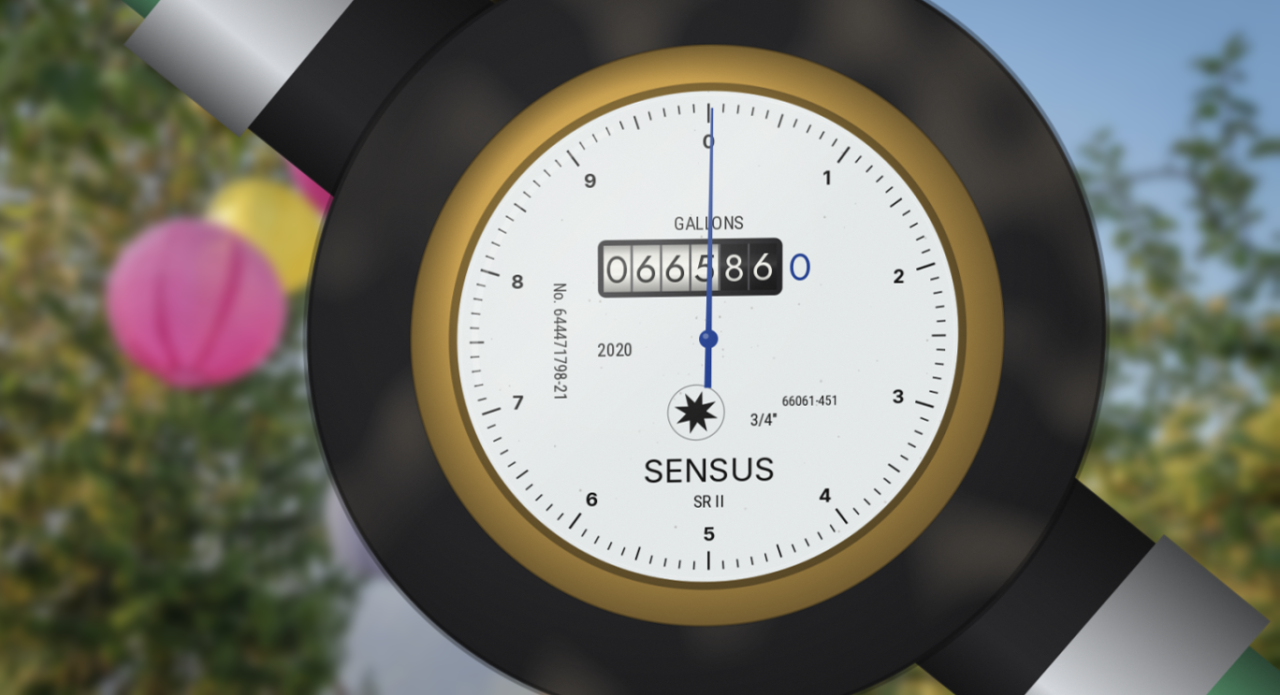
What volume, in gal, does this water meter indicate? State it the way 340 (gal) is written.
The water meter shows 665860.0 (gal)
